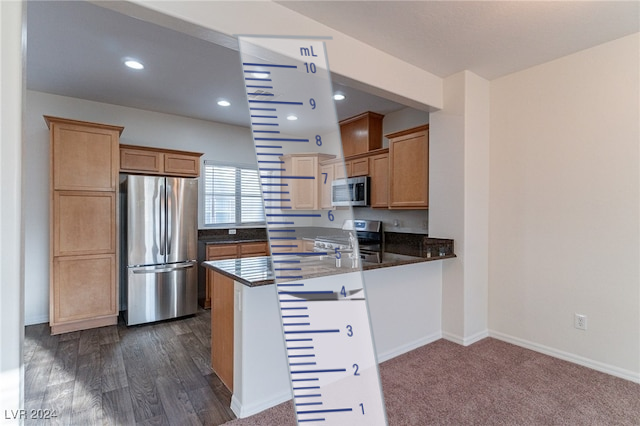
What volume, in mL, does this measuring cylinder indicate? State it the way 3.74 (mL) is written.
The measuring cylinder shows 3.8 (mL)
